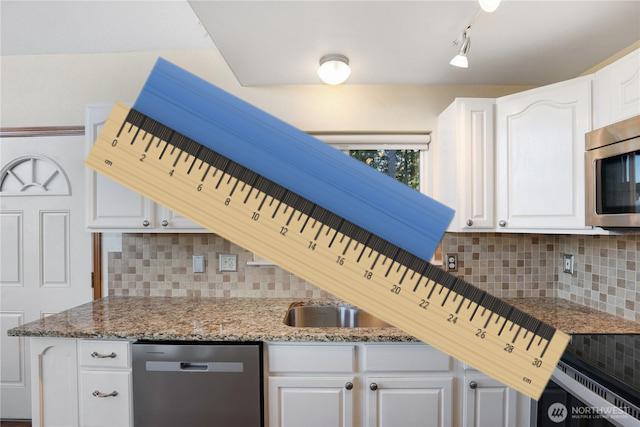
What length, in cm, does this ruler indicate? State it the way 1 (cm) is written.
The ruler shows 21 (cm)
